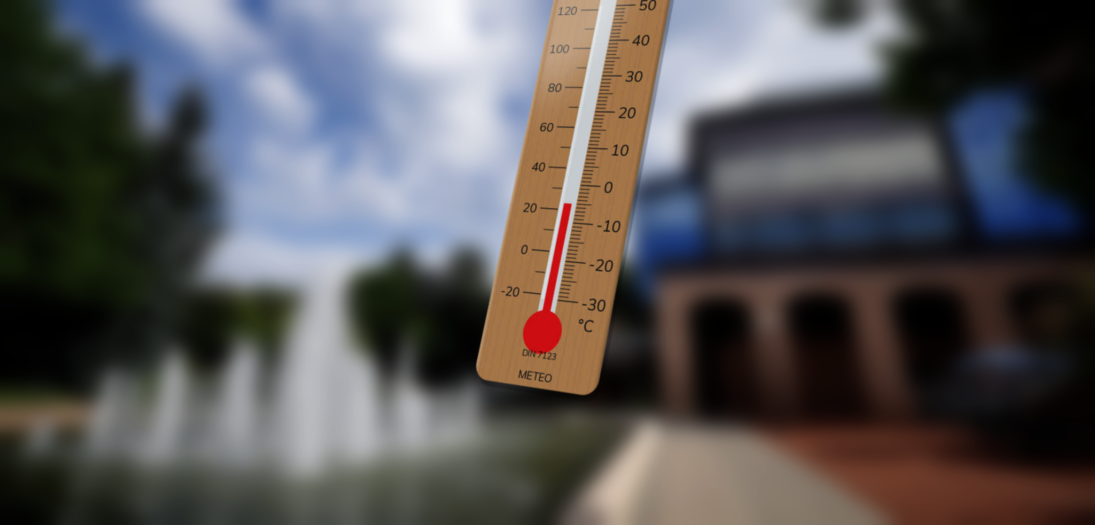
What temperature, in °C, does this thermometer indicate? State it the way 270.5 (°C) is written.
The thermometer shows -5 (°C)
